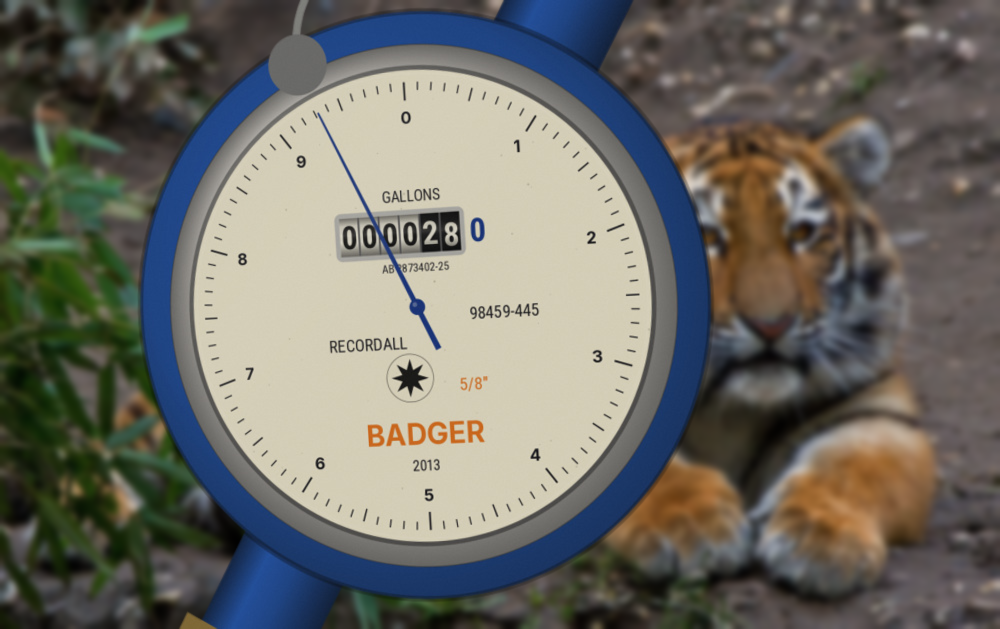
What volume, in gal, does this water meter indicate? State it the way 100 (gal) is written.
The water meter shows 279.3 (gal)
